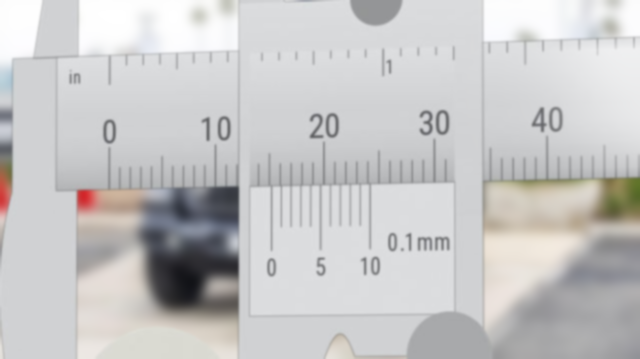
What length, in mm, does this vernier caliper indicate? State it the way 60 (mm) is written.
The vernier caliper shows 15.2 (mm)
